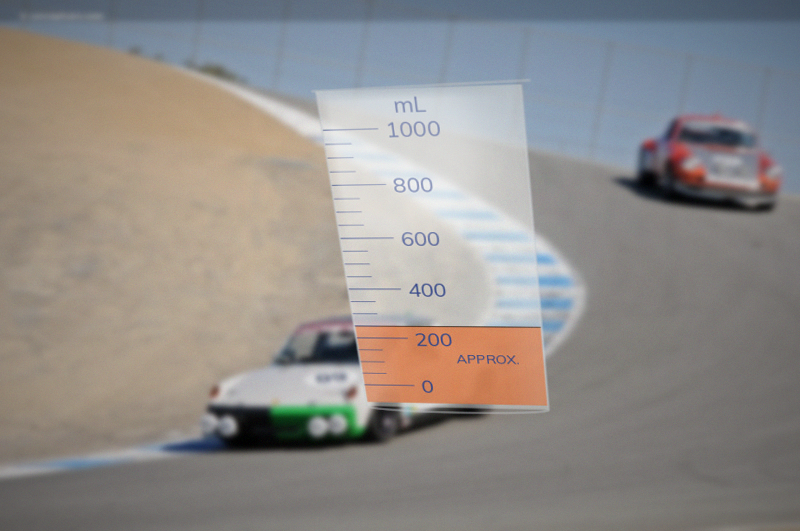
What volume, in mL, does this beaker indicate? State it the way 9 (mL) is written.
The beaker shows 250 (mL)
